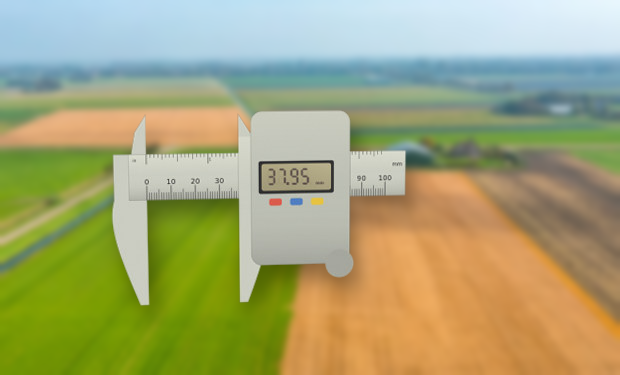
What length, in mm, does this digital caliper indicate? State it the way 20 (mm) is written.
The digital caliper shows 37.95 (mm)
